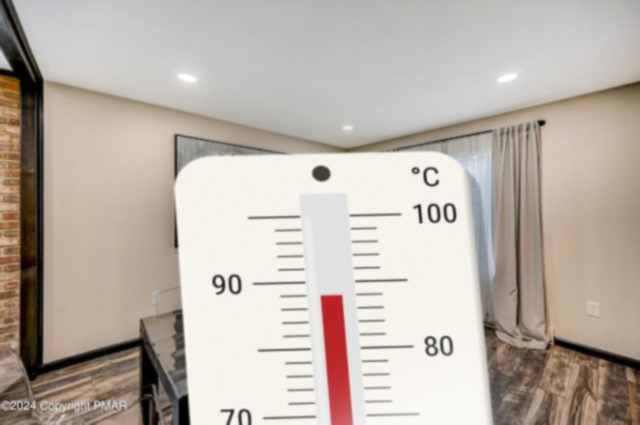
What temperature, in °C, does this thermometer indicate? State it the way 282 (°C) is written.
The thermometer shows 88 (°C)
